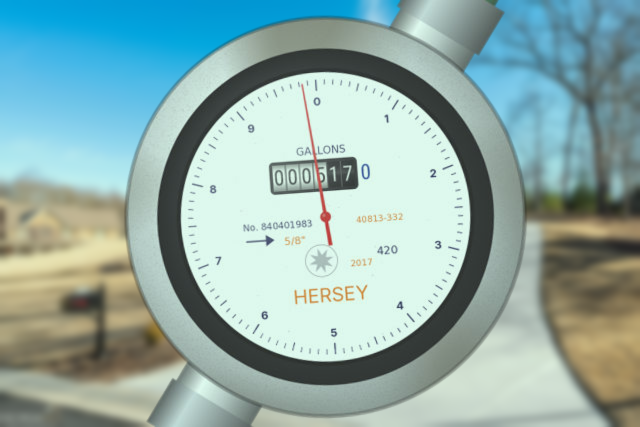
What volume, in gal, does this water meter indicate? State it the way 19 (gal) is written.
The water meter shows 5169.8 (gal)
